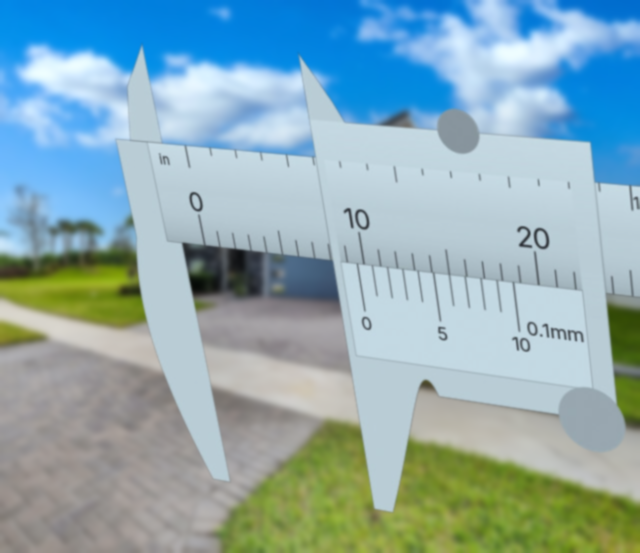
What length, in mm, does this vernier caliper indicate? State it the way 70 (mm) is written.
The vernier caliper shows 9.6 (mm)
